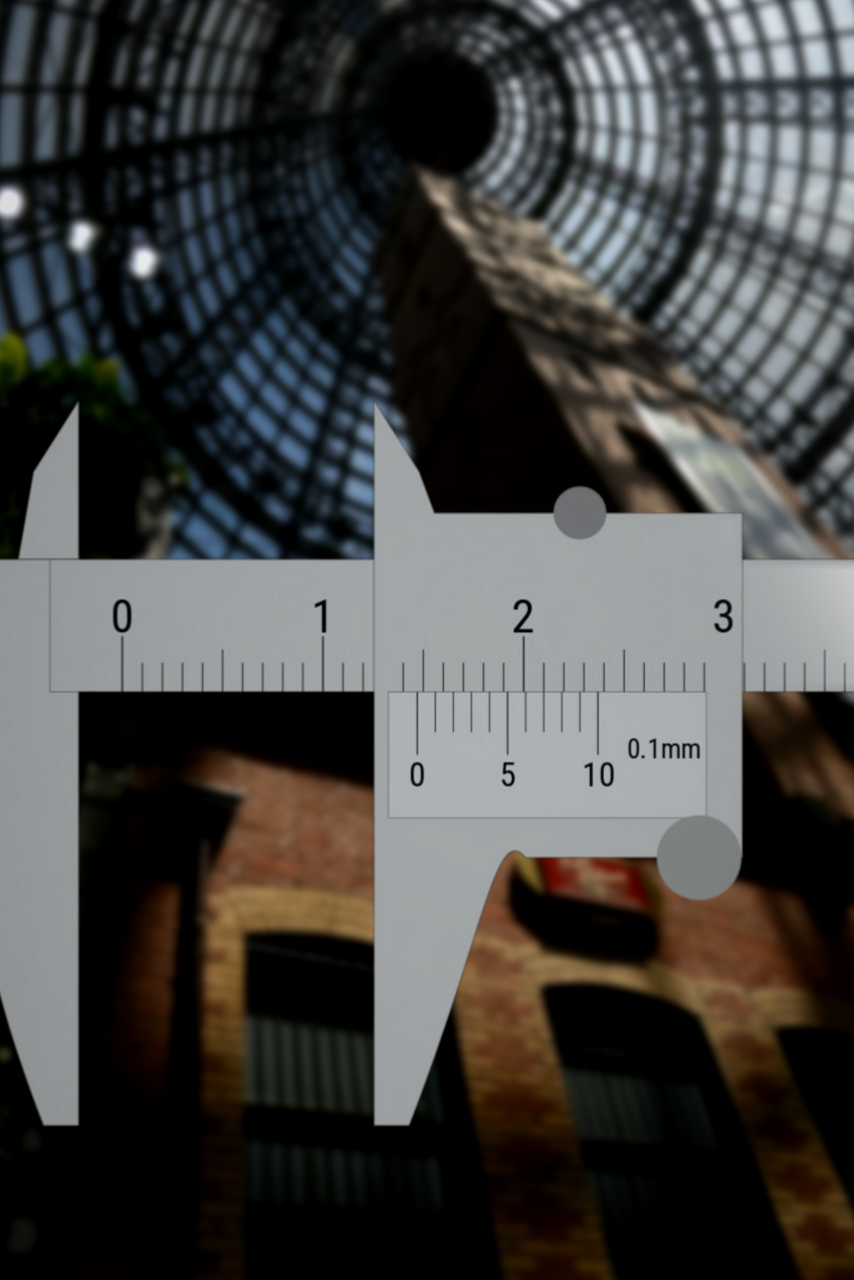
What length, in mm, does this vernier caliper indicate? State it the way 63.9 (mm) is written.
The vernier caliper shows 14.7 (mm)
